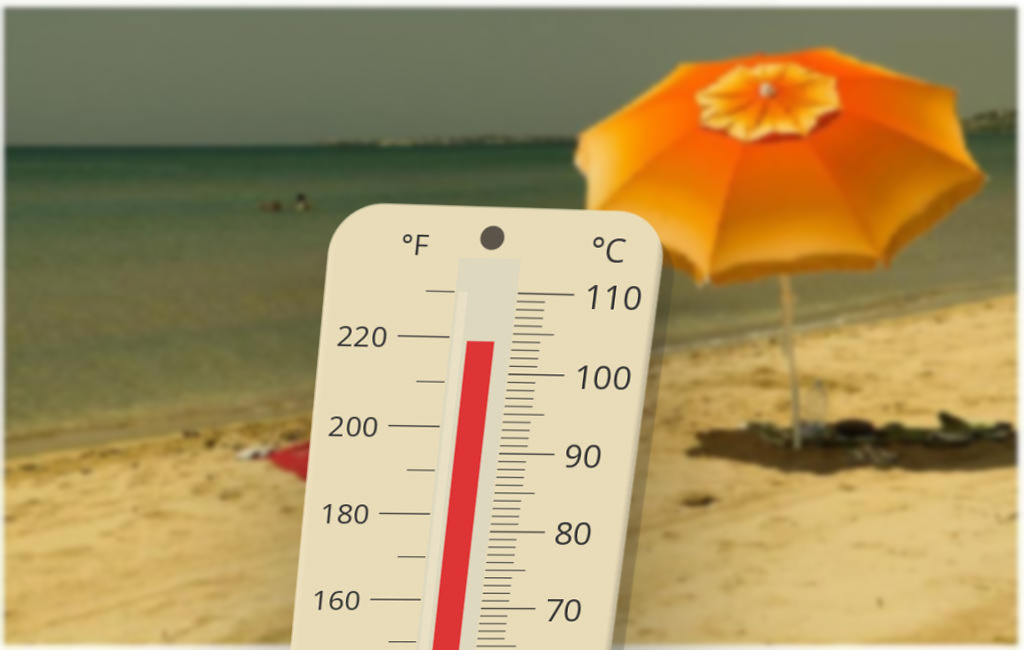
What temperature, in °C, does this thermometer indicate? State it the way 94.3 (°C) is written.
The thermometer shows 104 (°C)
